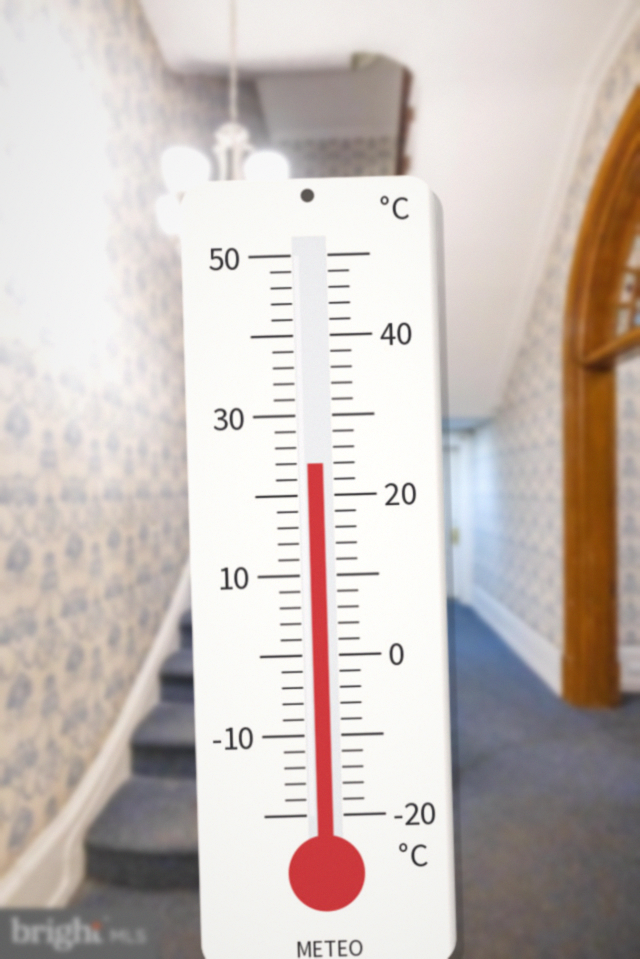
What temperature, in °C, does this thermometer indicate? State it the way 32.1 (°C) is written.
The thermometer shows 24 (°C)
